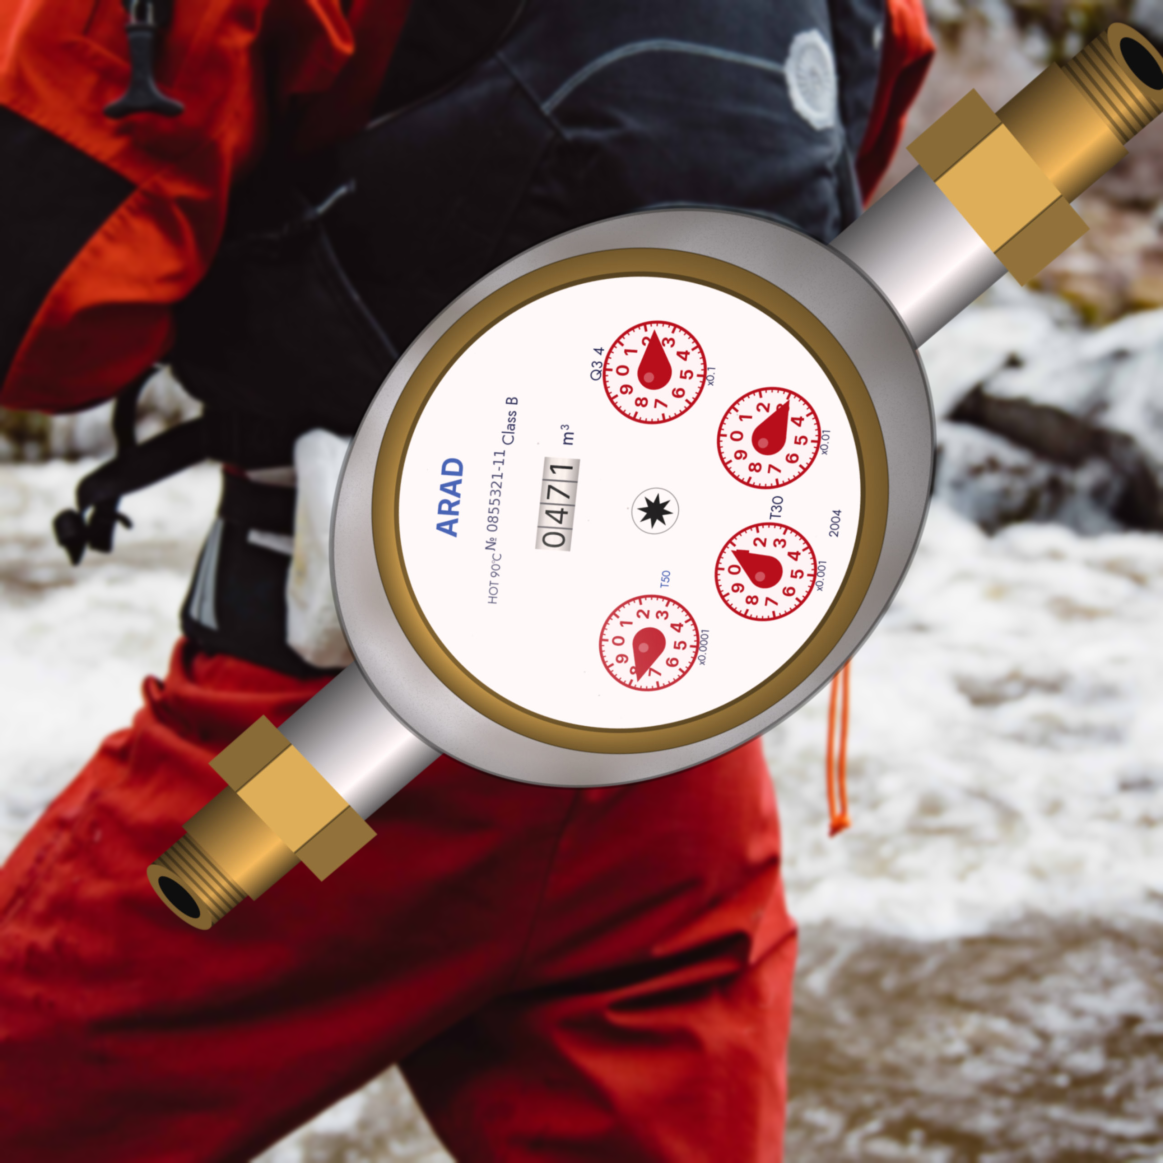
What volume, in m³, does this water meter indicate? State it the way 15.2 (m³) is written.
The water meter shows 471.2307 (m³)
